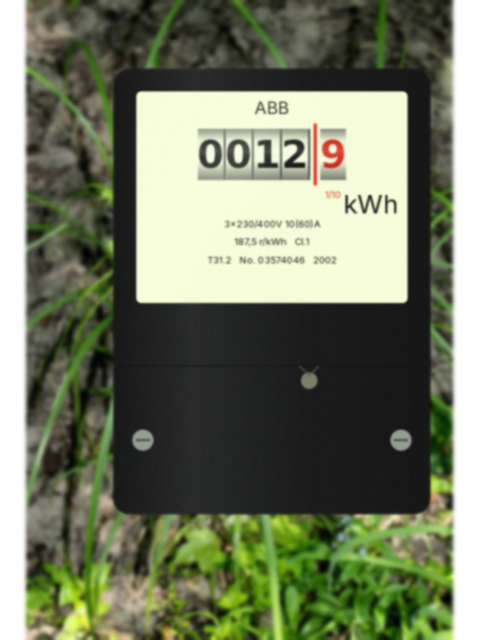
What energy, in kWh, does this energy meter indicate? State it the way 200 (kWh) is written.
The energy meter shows 12.9 (kWh)
